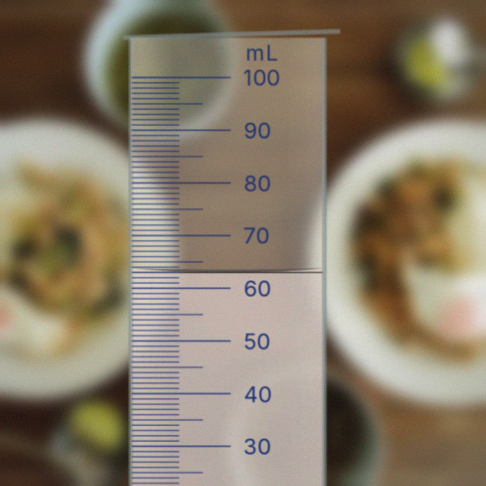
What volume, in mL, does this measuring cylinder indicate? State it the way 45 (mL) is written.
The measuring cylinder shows 63 (mL)
